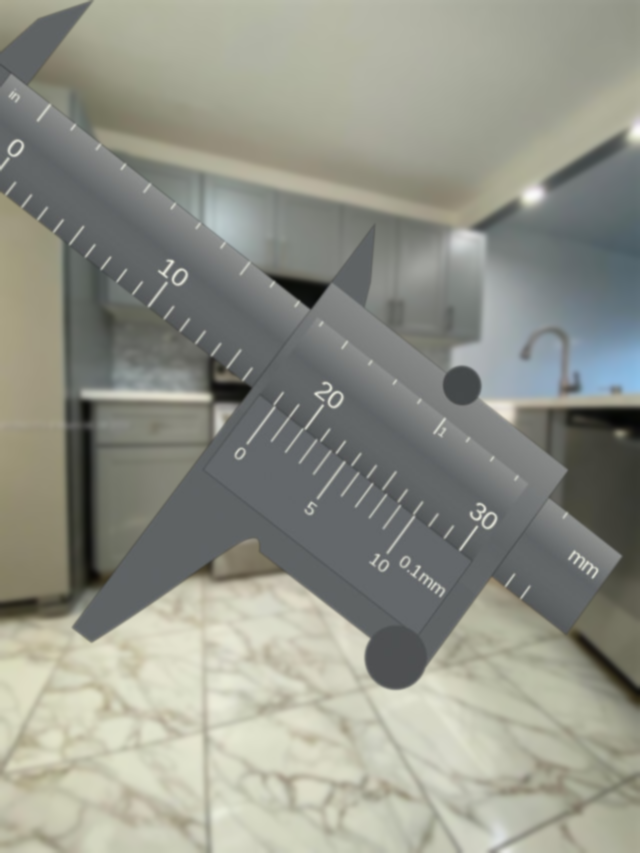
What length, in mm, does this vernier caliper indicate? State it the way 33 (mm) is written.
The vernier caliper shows 18.1 (mm)
